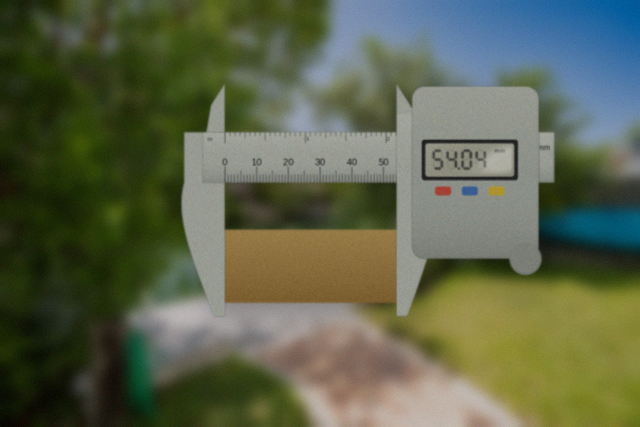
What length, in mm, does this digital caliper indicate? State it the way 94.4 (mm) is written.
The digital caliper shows 54.04 (mm)
